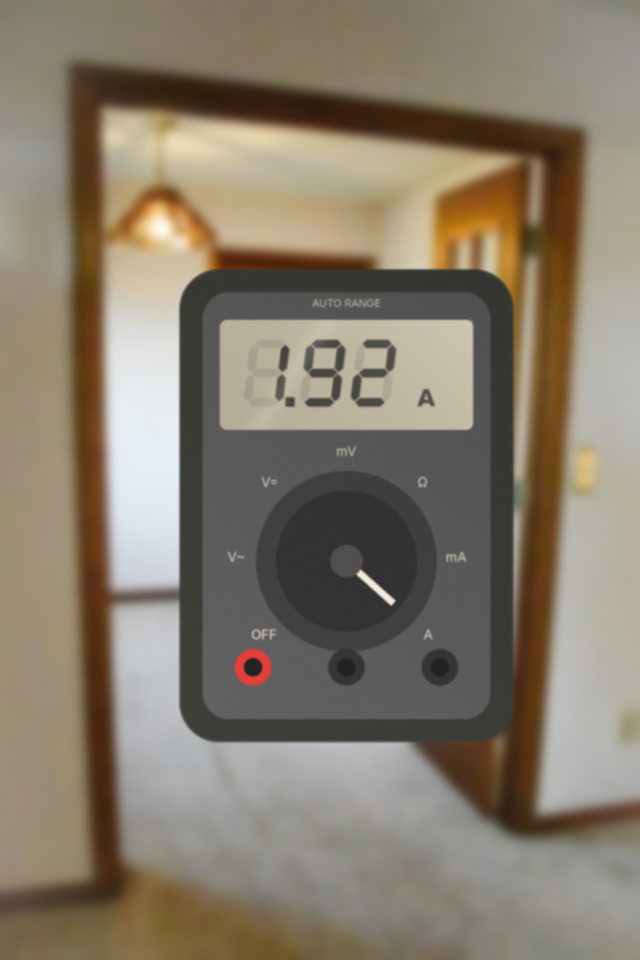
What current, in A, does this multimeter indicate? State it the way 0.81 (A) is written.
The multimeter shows 1.92 (A)
